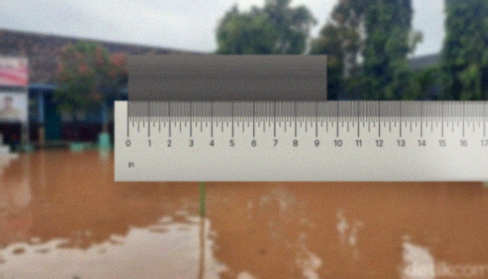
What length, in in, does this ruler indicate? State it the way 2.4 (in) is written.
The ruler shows 9.5 (in)
